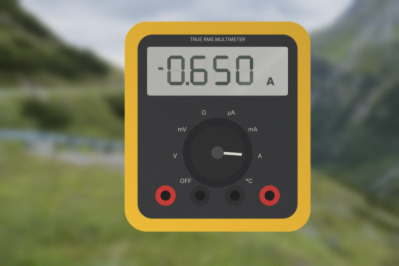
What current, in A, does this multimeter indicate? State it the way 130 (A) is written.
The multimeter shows -0.650 (A)
